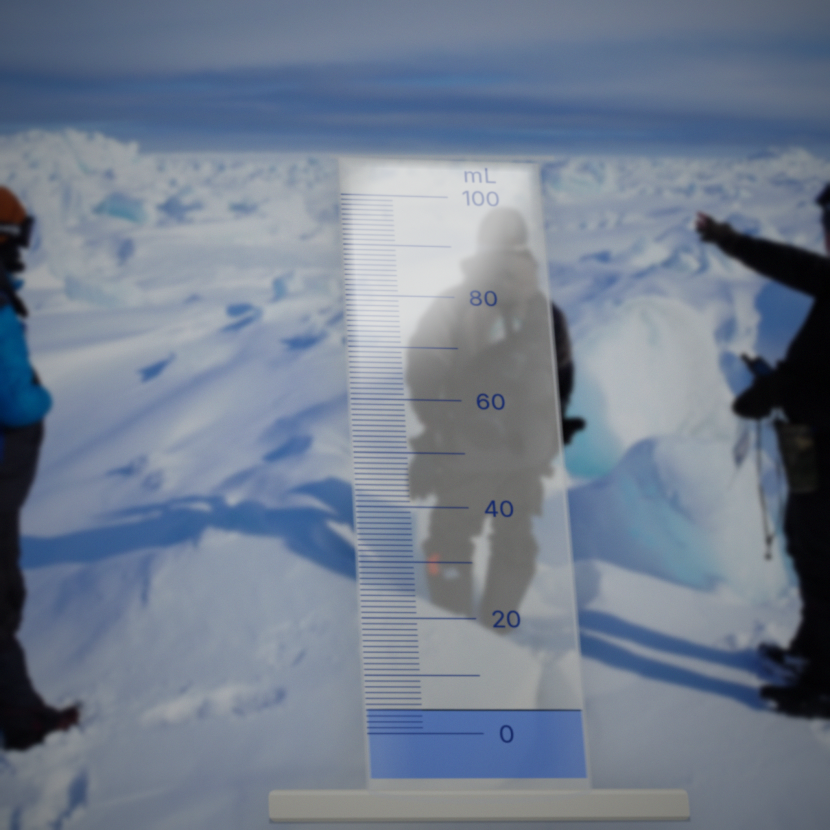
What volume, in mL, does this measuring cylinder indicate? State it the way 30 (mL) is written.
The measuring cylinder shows 4 (mL)
